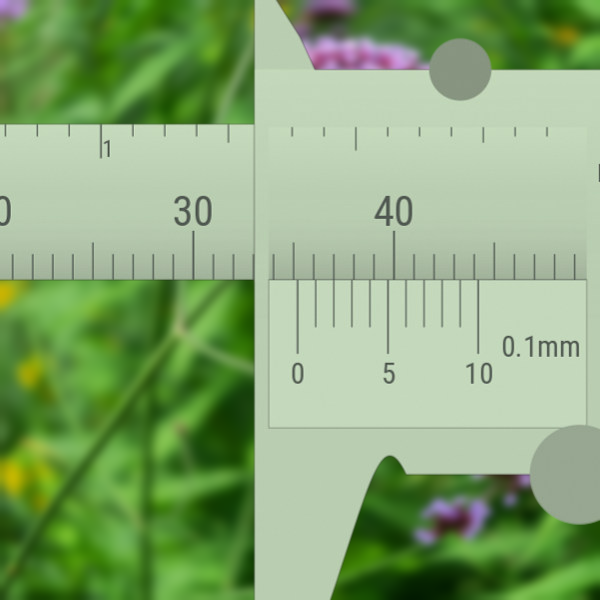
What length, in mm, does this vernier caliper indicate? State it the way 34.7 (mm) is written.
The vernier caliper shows 35.2 (mm)
